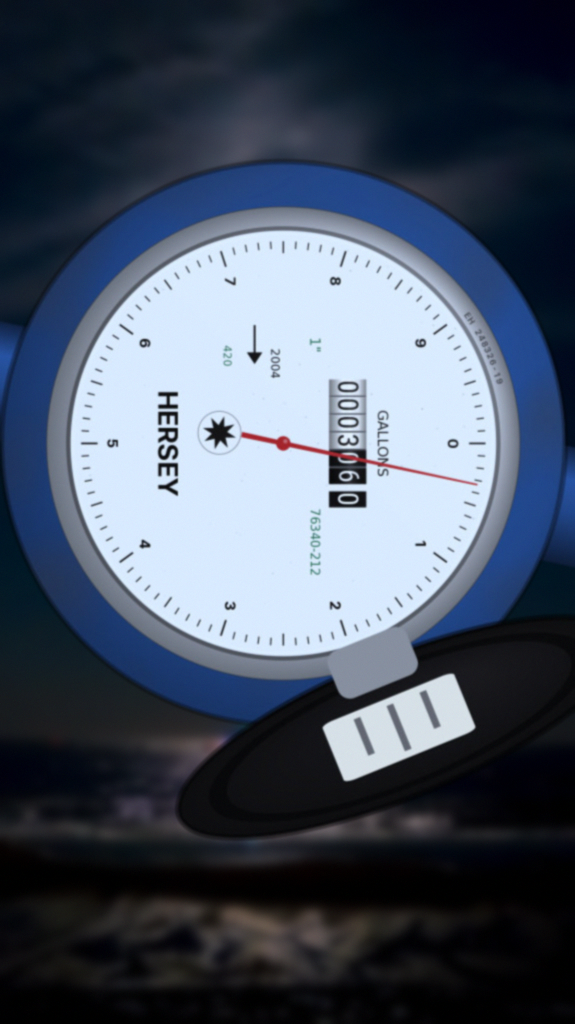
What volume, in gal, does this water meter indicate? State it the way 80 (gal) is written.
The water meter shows 3060.3 (gal)
